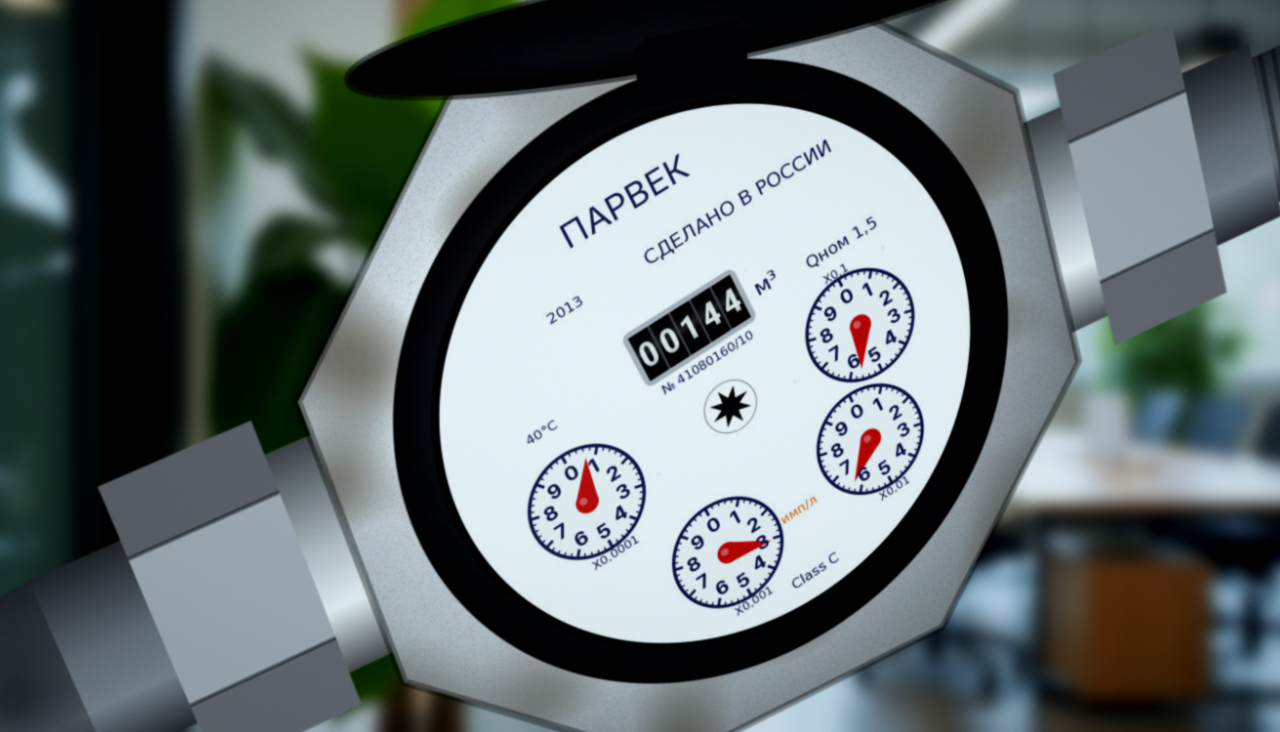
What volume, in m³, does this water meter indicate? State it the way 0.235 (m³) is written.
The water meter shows 144.5630 (m³)
